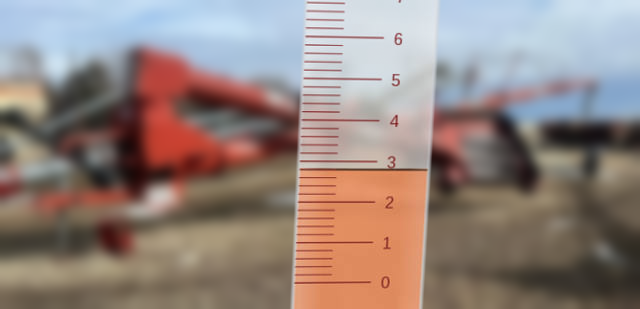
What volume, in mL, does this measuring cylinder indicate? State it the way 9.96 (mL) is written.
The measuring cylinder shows 2.8 (mL)
